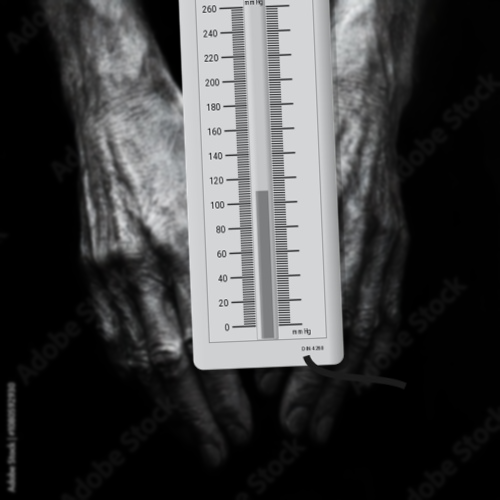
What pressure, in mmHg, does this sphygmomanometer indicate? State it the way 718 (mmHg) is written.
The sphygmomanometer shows 110 (mmHg)
